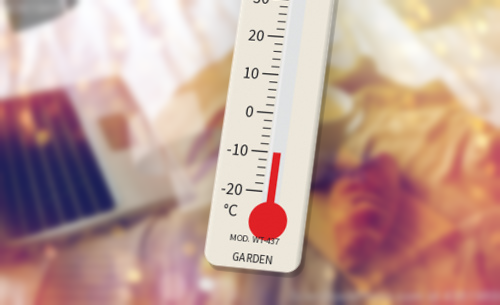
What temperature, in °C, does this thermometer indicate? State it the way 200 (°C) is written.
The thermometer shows -10 (°C)
